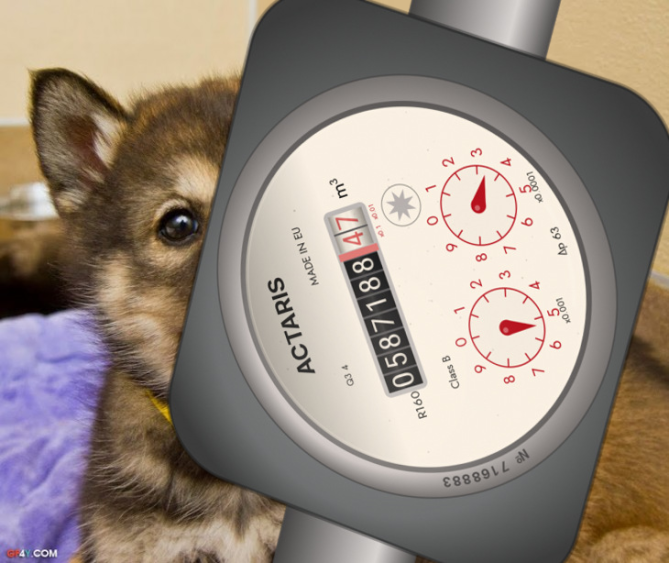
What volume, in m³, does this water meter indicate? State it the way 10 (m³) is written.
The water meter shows 587188.4753 (m³)
